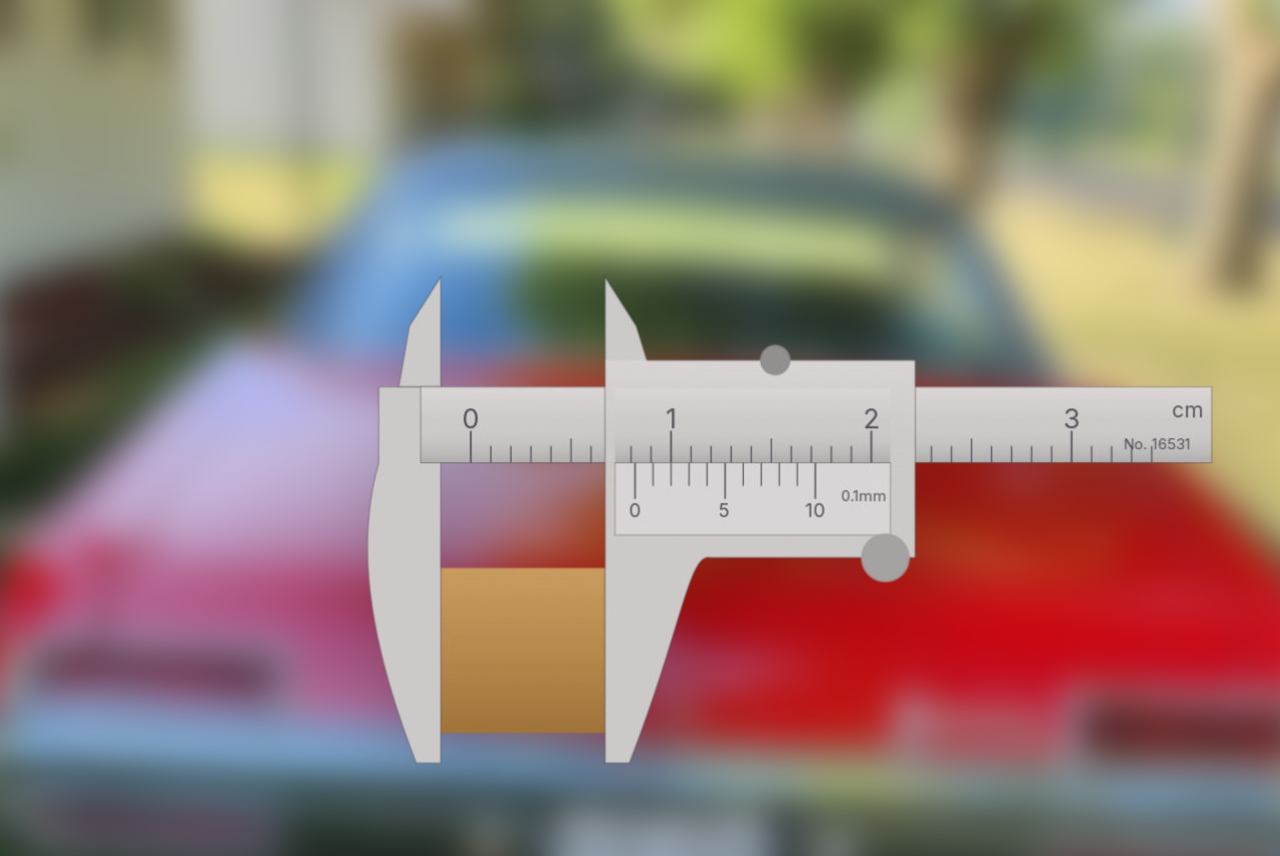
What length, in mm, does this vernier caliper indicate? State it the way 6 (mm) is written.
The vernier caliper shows 8.2 (mm)
